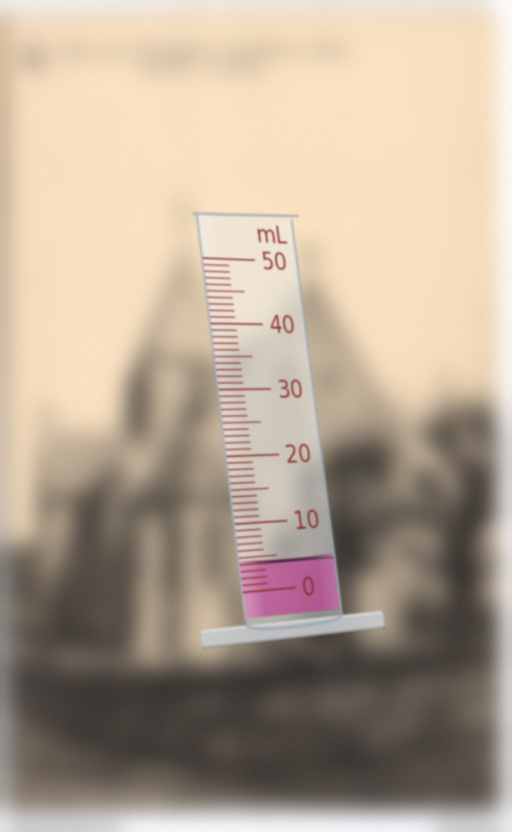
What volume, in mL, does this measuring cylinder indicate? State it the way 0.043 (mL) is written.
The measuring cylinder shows 4 (mL)
